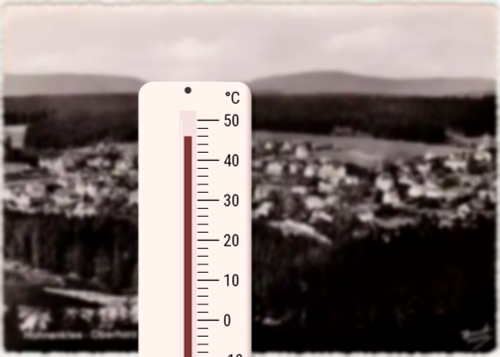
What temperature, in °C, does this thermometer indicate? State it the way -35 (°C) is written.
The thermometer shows 46 (°C)
